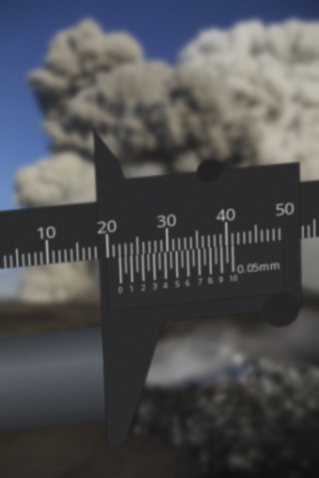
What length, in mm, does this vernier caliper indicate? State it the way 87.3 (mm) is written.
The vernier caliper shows 22.0 (mm)
